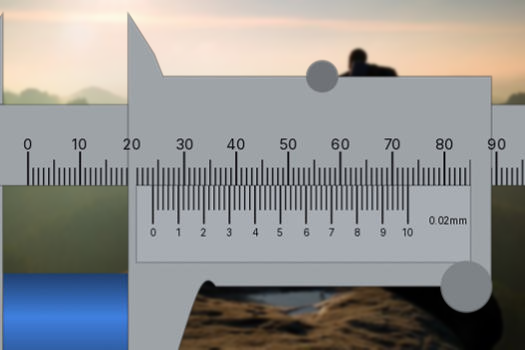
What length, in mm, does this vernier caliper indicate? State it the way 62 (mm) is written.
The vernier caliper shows 24.0 (mm)
